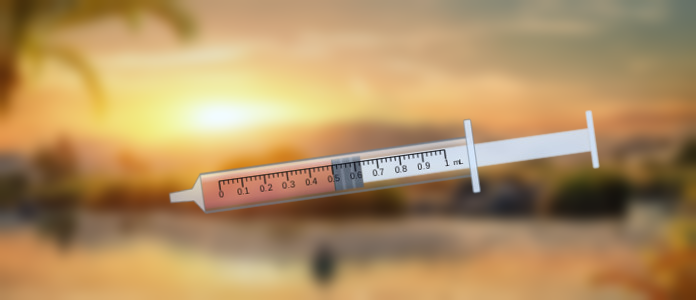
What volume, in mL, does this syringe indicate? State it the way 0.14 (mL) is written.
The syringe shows 0.5 (mL)
